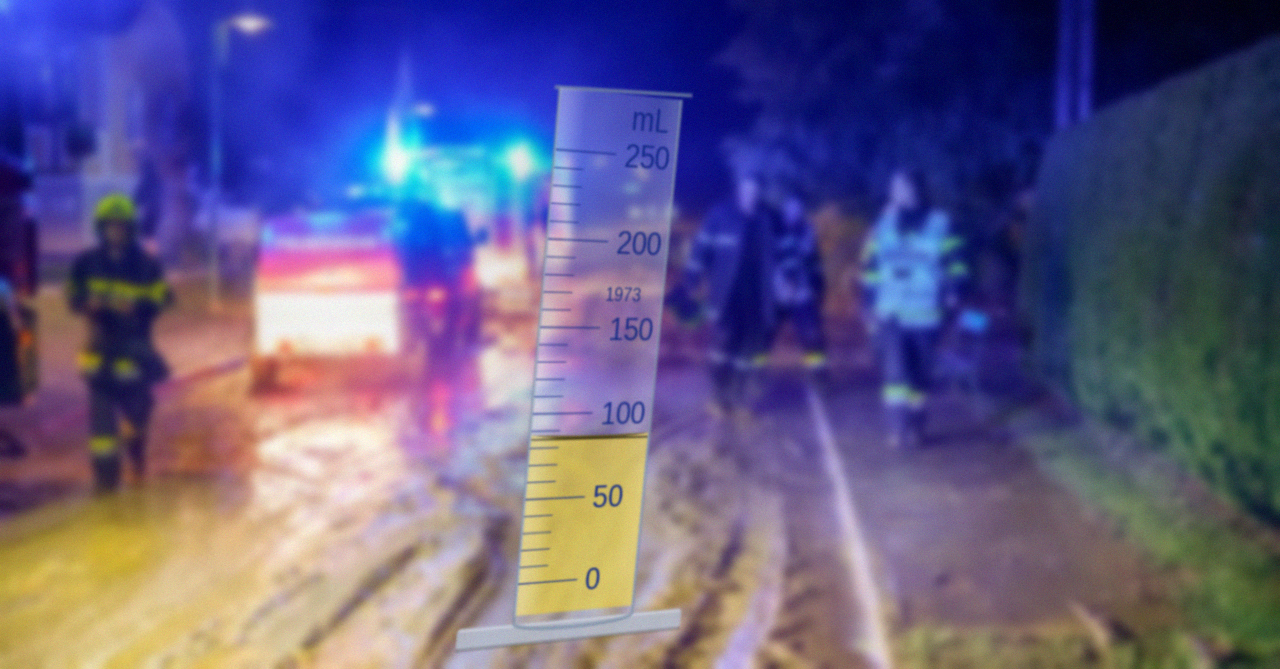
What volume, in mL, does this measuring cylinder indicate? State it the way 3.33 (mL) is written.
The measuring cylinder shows 85 (mL)
